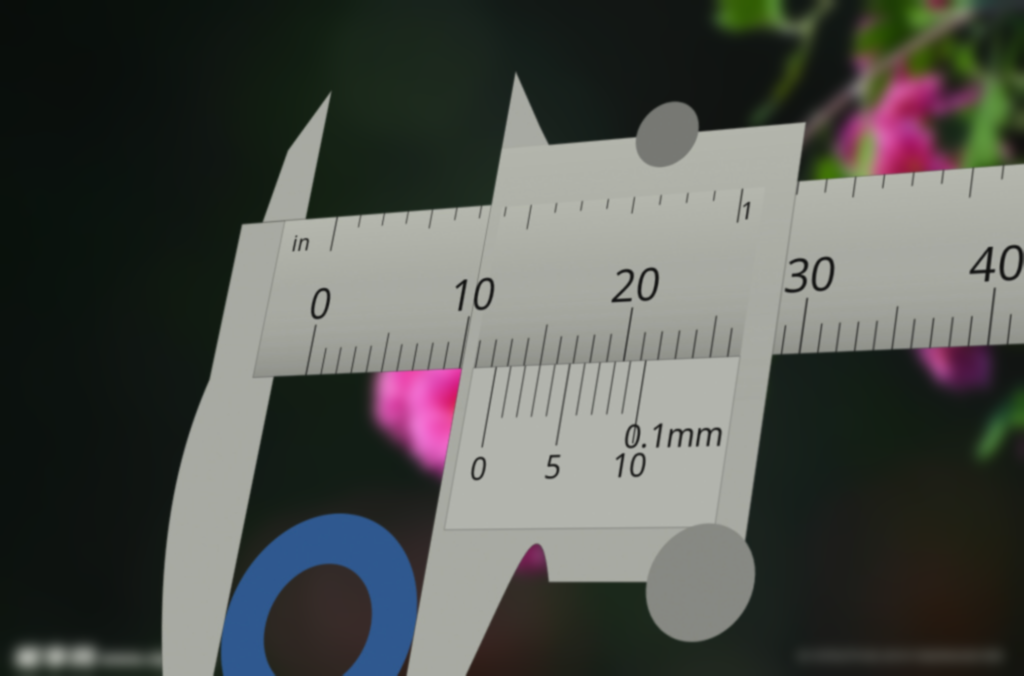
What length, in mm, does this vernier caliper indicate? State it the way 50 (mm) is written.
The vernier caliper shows 12.3 (mm)
